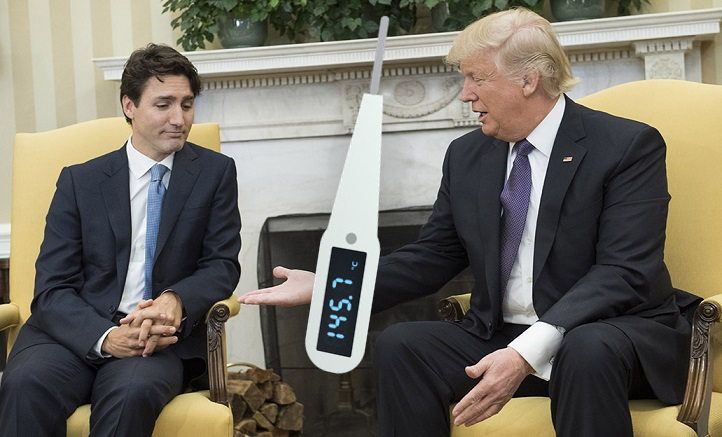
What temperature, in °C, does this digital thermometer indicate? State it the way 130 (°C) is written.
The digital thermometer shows 145.7 (°C)
